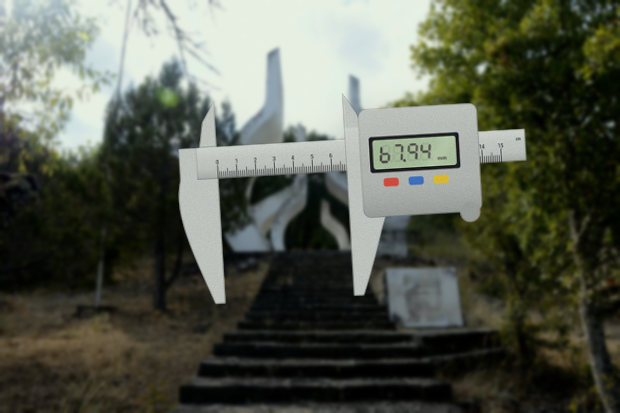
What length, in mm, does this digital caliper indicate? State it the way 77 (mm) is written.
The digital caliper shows 67.94 (mm)
